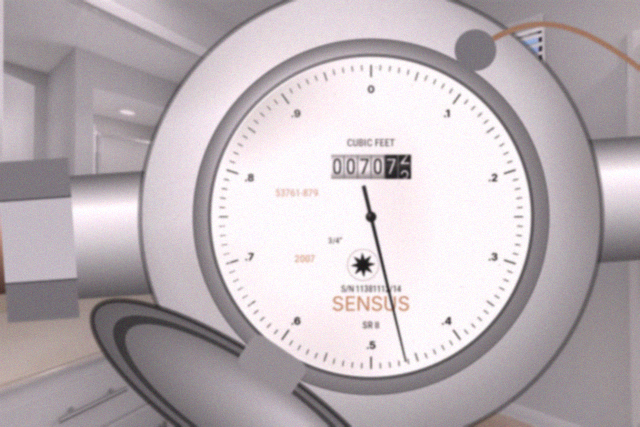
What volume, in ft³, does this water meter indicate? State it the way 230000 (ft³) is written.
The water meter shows 7072.46 (ft³)
